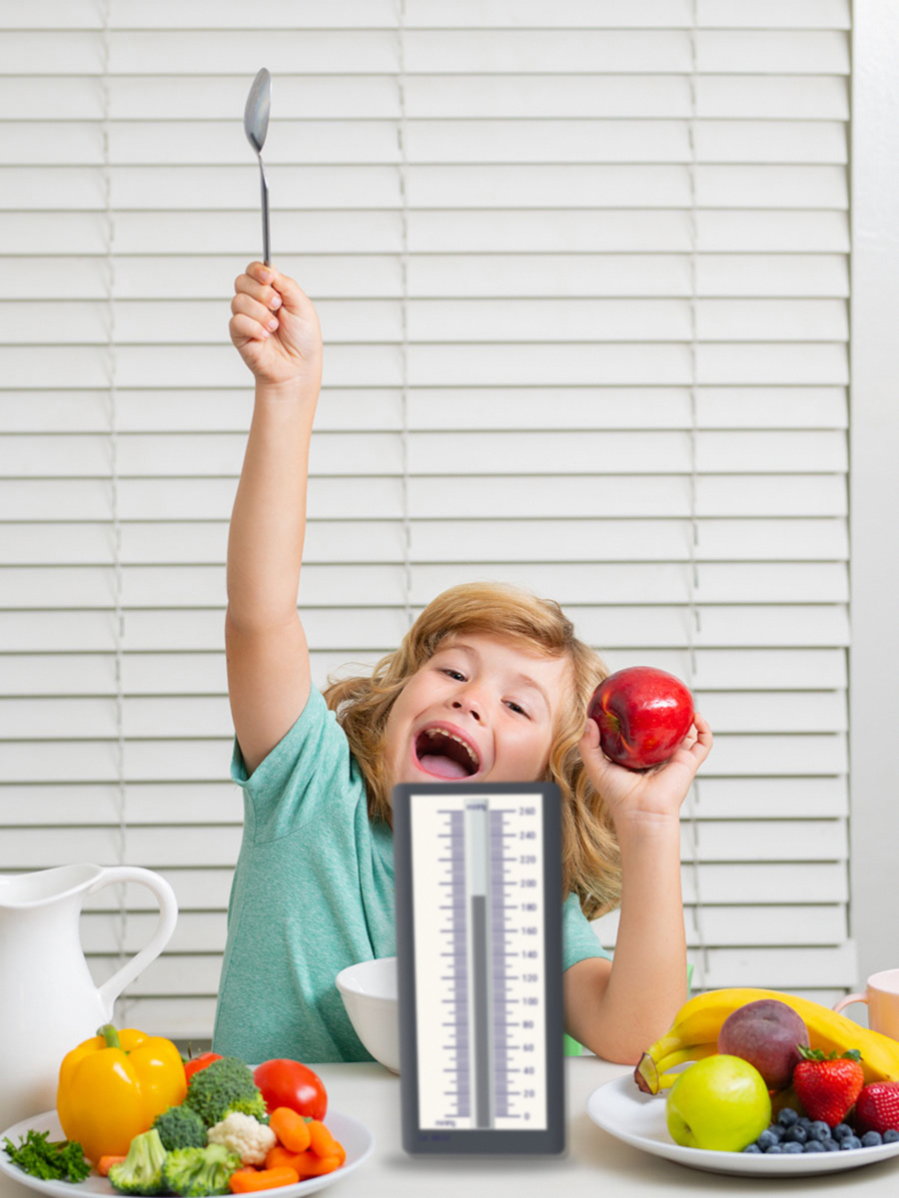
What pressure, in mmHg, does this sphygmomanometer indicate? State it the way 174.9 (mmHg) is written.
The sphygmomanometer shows 190 (mmHg)
